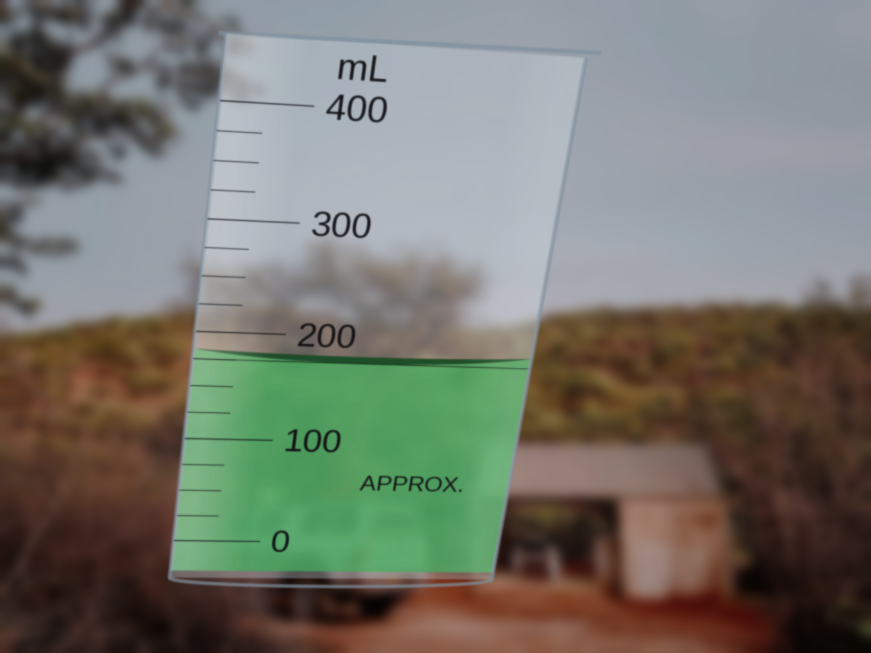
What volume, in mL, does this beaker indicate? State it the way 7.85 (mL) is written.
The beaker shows 175 (mL)
